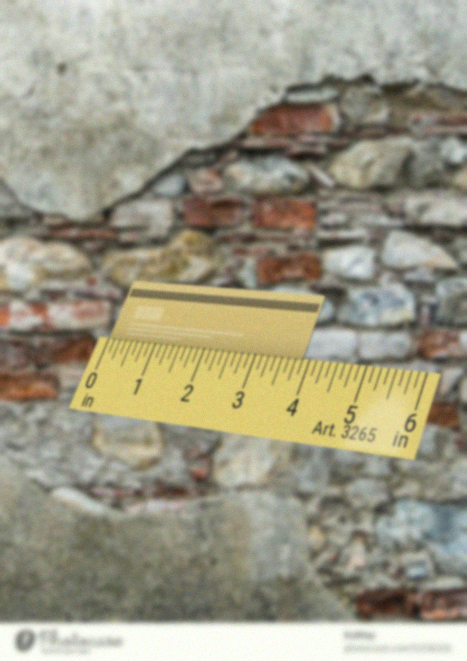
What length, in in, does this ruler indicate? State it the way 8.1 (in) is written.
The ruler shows 3.875 (in)
